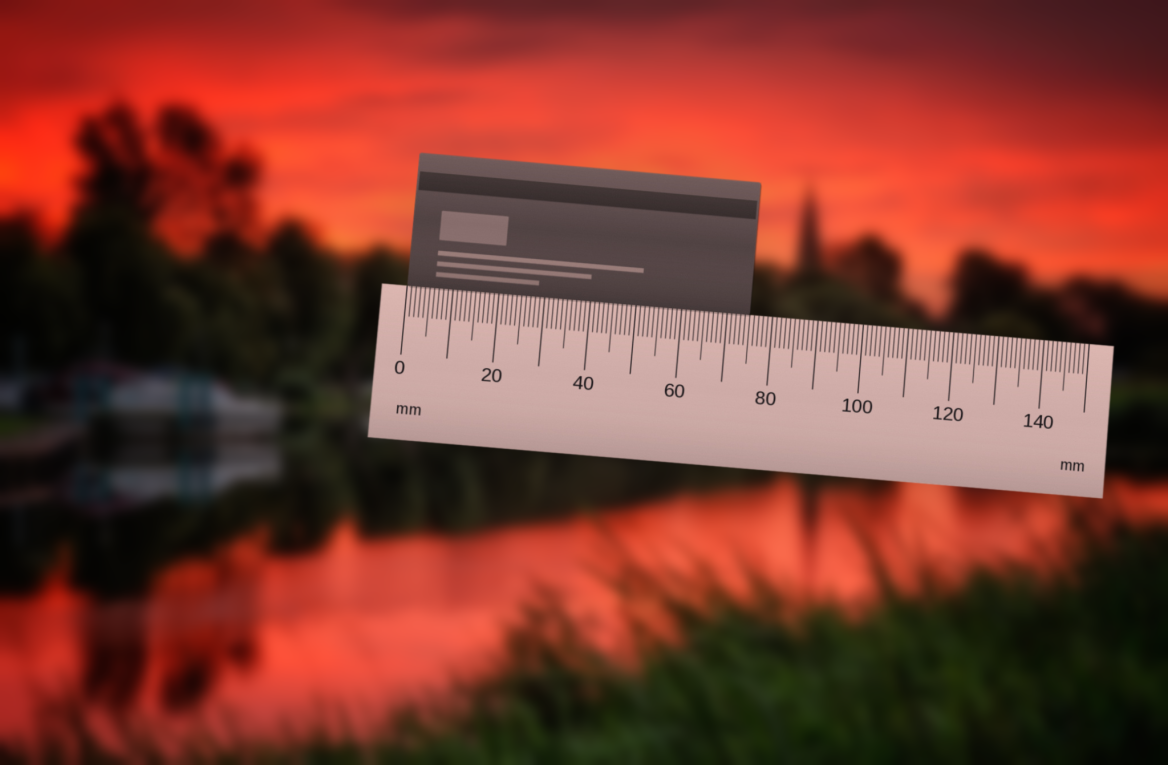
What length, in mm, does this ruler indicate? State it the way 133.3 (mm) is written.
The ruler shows 75 (mm)
